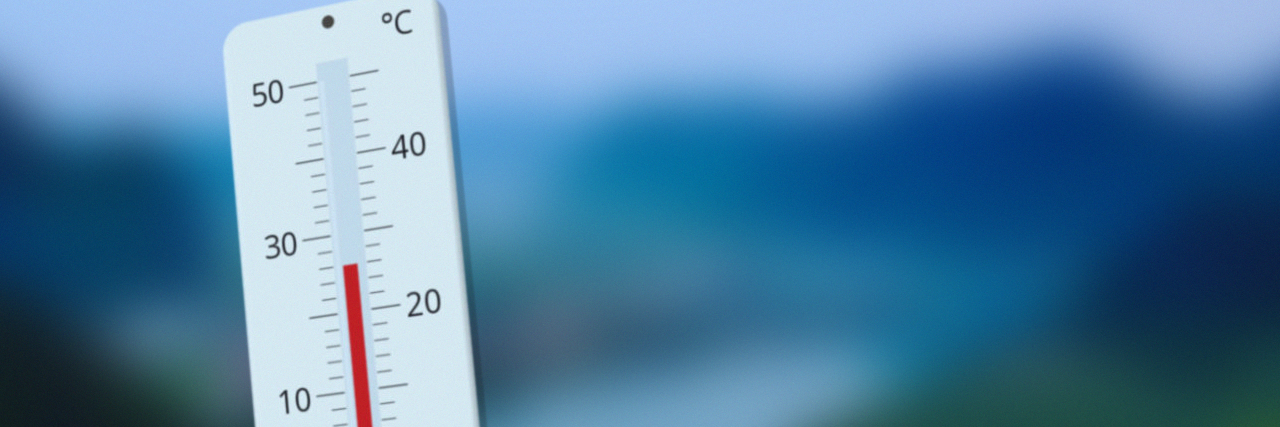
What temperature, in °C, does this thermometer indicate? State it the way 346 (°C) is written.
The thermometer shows 26 (°C)
